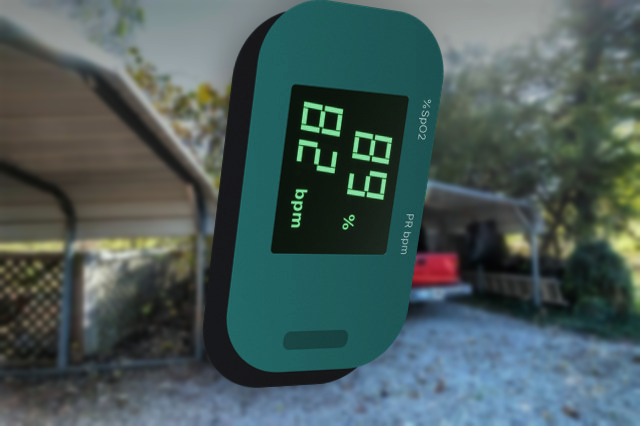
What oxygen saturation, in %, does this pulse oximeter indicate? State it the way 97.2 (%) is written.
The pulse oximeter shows 89 (%)
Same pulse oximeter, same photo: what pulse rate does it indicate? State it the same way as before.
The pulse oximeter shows 82 (bpm)
